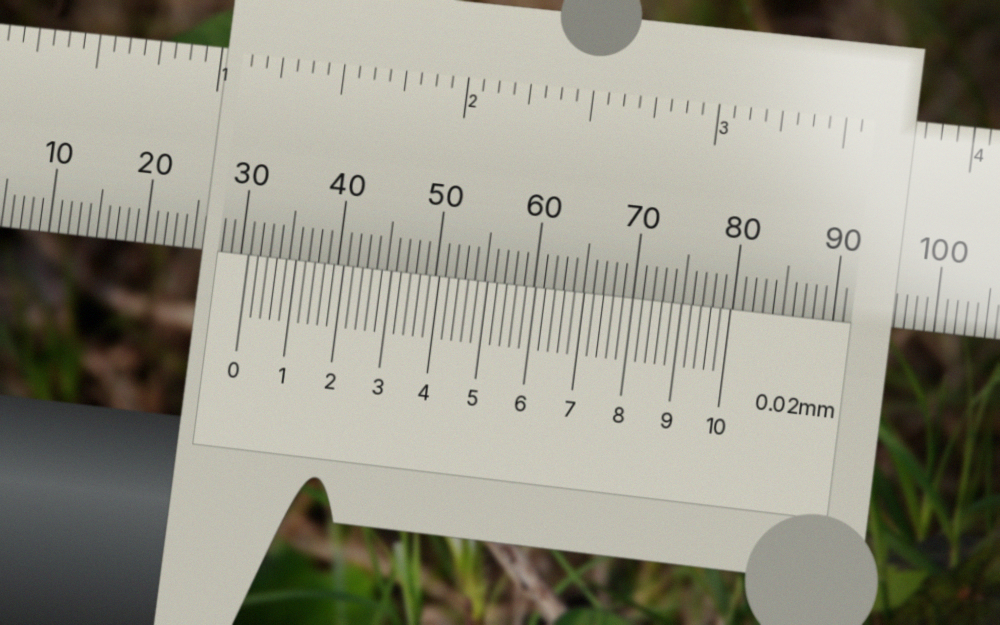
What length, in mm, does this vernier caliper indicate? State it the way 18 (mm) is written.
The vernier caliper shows 30.8 (mm)
